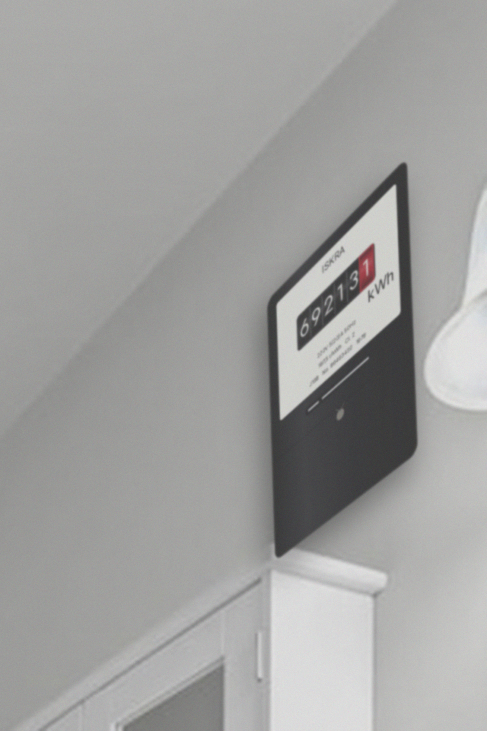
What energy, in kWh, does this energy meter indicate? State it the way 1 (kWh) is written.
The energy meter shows 69213.1 (kWh)
